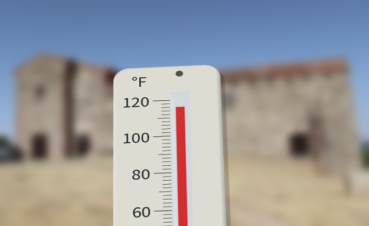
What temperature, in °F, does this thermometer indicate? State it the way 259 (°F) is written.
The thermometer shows 116 (°F)
